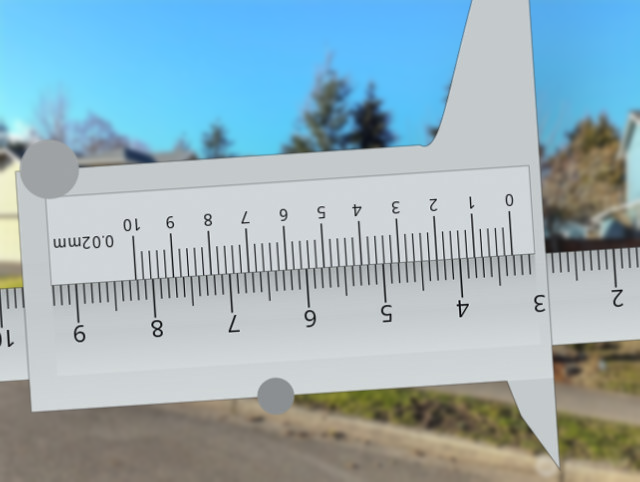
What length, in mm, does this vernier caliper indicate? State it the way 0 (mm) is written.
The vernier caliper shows 33.2 (mm)
